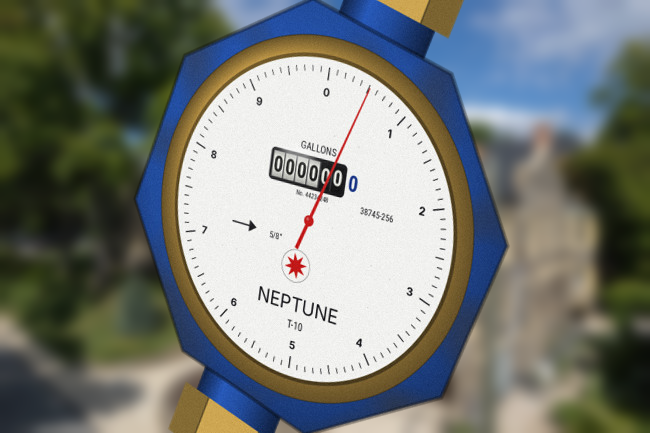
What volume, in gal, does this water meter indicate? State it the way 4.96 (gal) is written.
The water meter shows 0.5 (gal)
